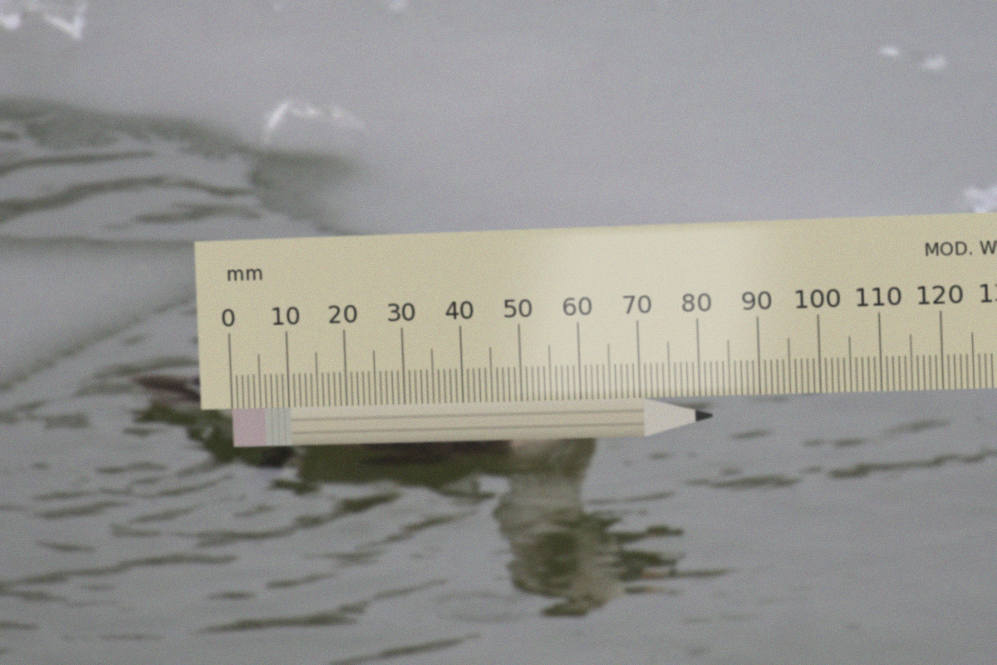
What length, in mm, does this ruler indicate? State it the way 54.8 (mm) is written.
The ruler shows 82 (mm)
